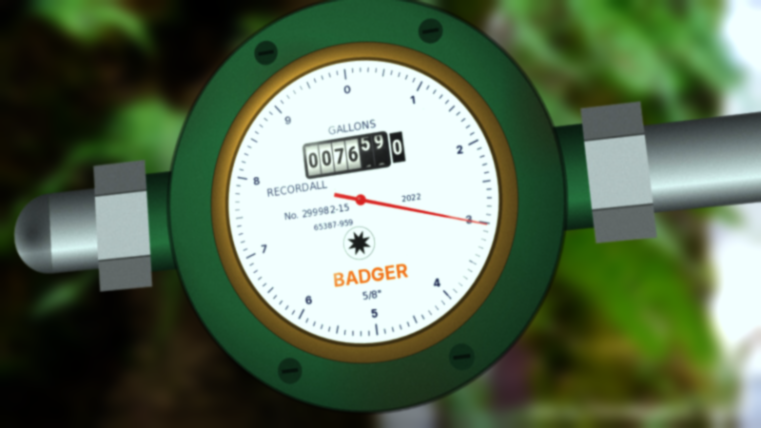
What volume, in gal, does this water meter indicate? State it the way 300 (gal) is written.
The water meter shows 76593.0 (gal)
